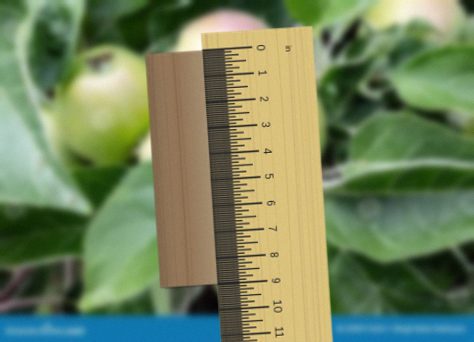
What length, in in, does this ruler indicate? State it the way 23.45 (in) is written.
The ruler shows 9 (in)
